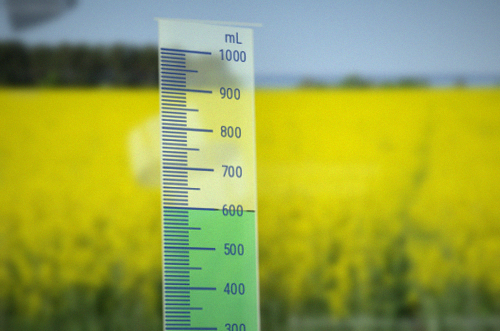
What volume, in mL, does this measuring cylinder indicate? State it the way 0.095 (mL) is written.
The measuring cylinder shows 600 (mL)
